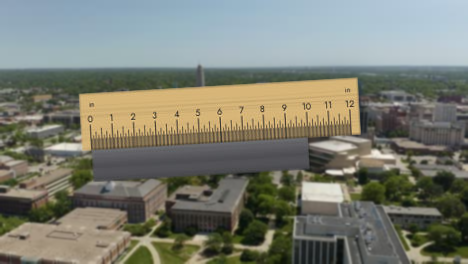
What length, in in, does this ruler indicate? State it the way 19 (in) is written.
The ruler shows 10 (in)
